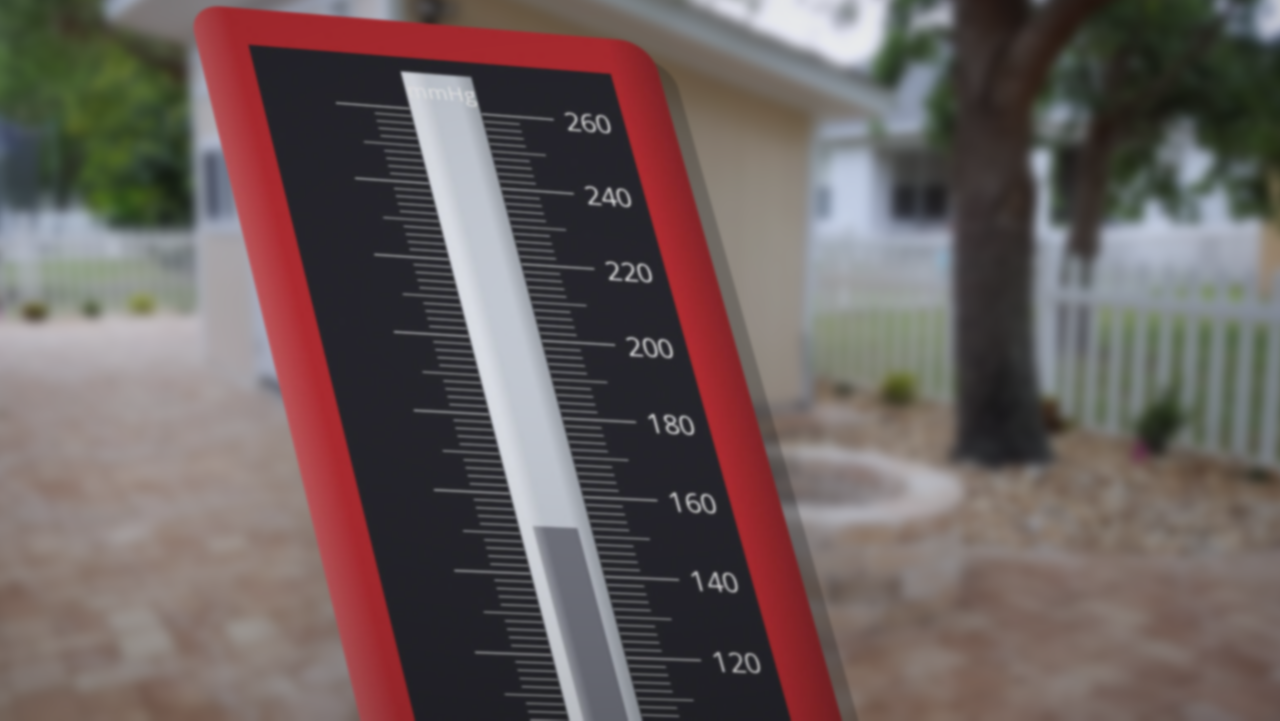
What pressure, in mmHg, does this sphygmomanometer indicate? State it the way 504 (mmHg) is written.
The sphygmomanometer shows 152 (mmHg)
